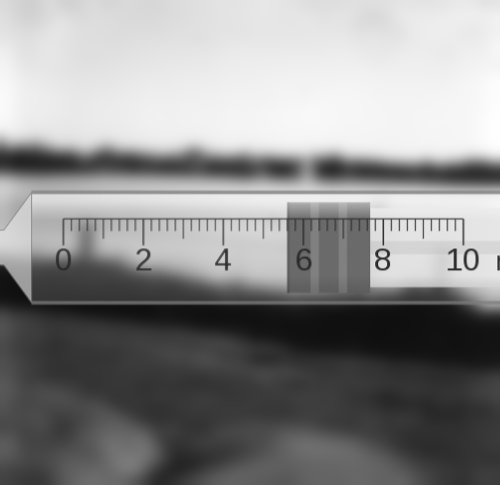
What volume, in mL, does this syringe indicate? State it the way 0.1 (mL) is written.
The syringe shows 5.6 (mL)
